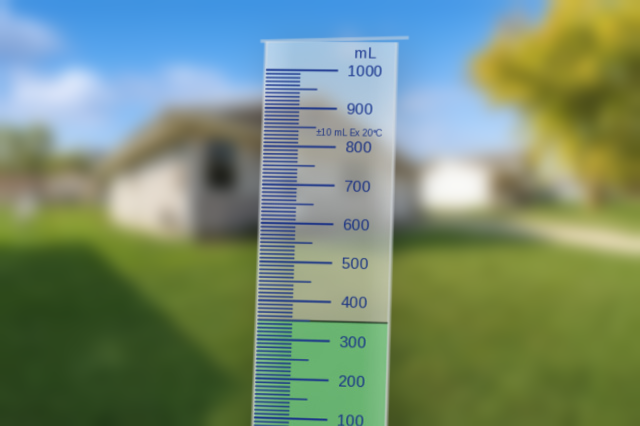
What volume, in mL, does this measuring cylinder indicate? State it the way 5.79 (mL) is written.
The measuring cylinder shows 350 (mL)
